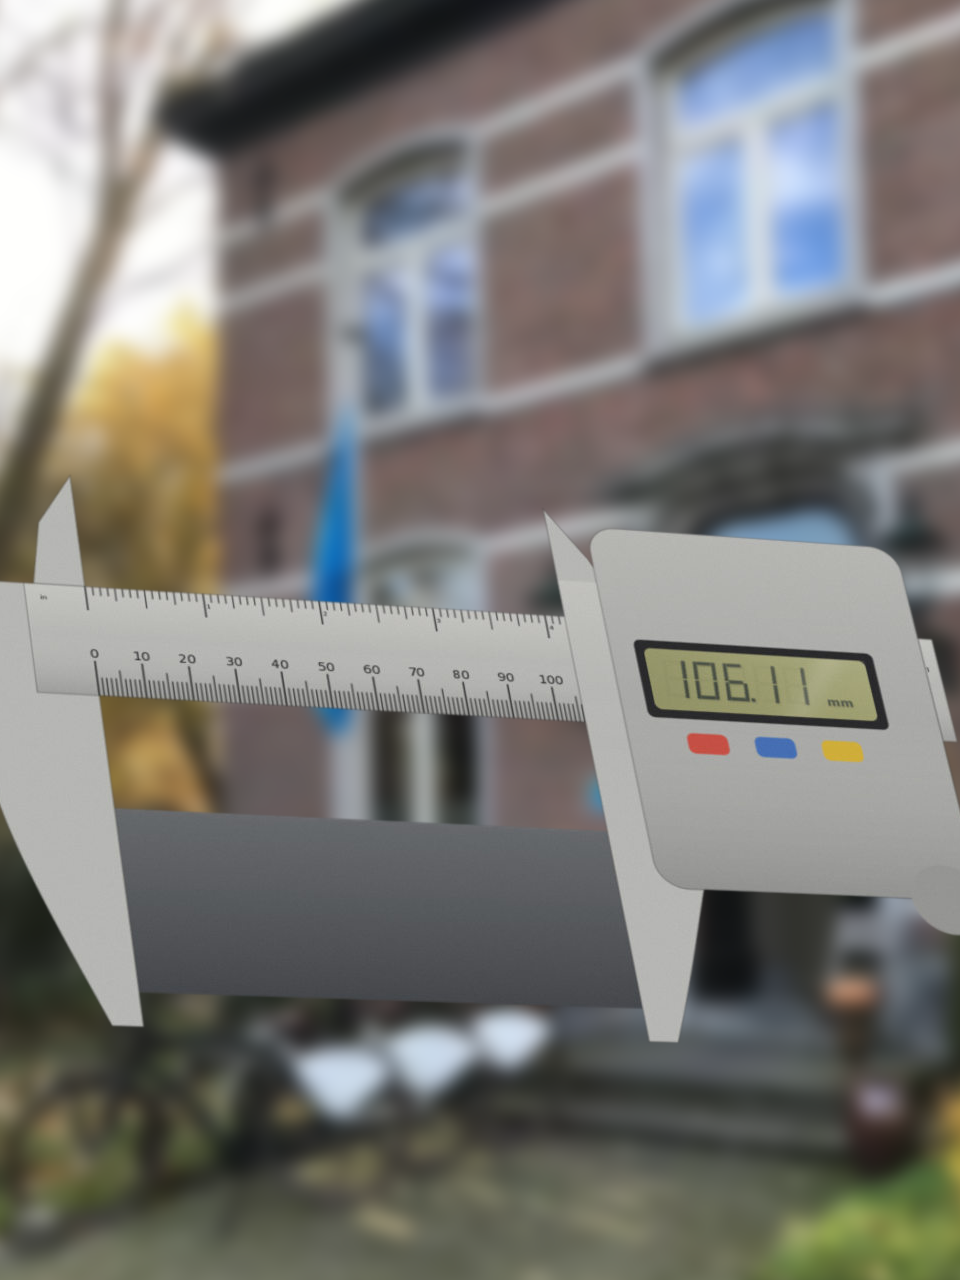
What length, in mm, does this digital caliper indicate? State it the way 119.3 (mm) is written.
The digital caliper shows 106.11 (mm)
